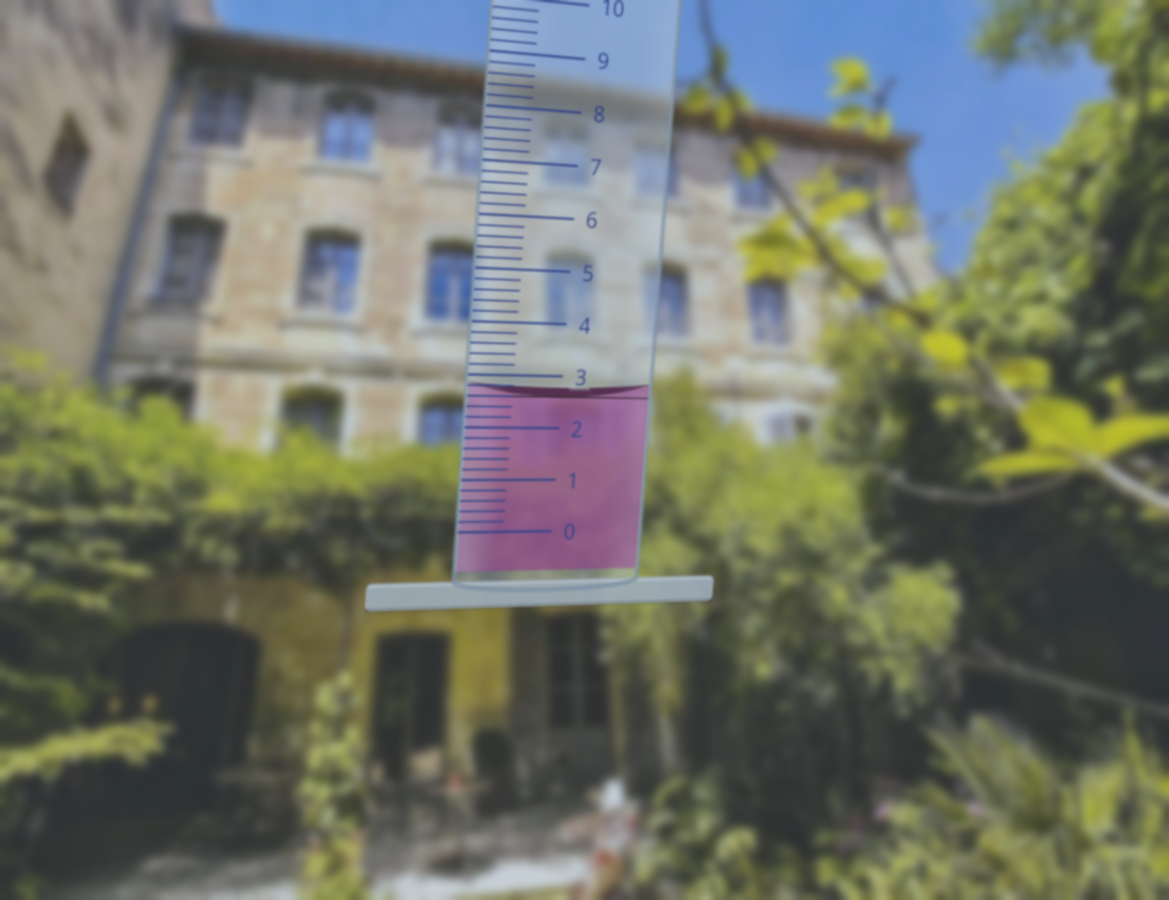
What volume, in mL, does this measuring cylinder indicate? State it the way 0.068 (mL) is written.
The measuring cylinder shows 2.6 (mL)
